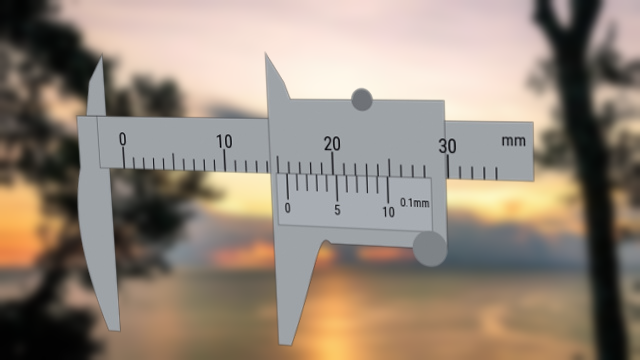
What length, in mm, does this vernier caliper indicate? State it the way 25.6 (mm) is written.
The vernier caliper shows 15.8 (mm)
